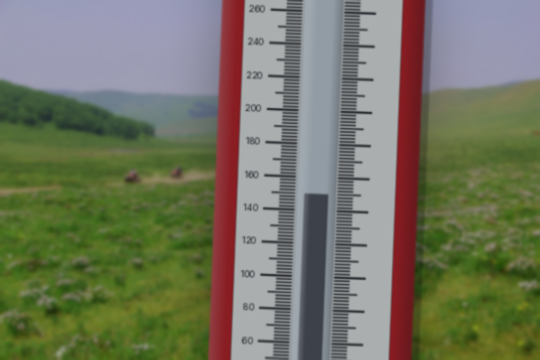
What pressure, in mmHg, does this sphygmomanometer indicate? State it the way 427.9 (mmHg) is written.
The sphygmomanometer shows 150 (mmHg)
